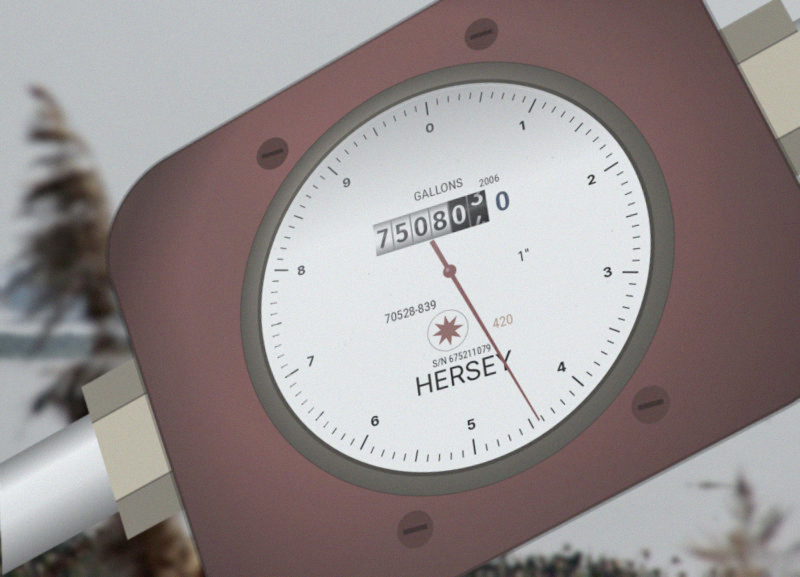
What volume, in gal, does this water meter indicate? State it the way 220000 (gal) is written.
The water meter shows 7508034.4 (gal)
